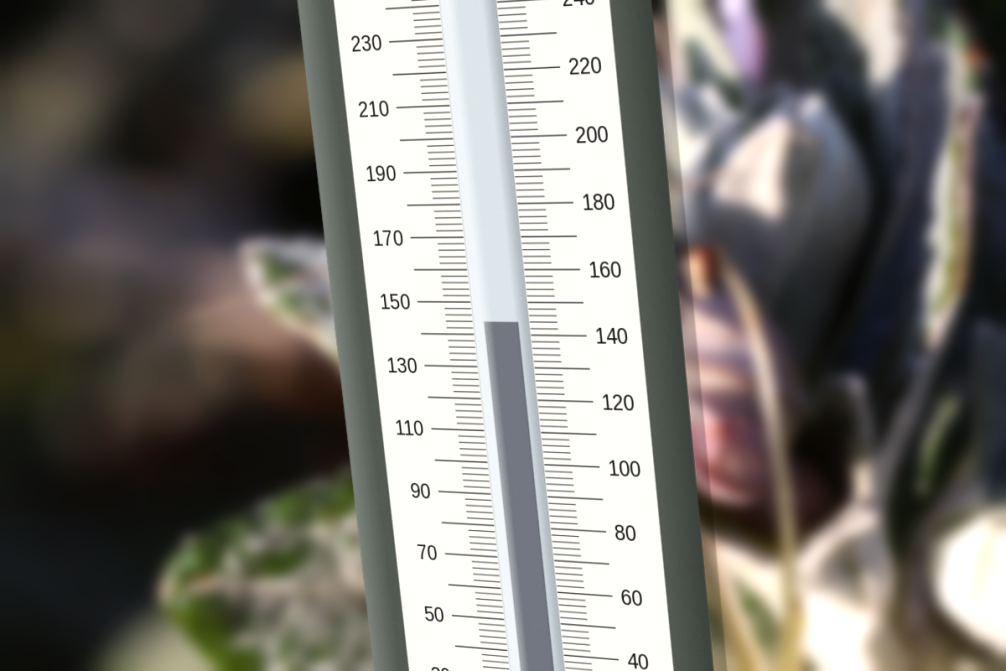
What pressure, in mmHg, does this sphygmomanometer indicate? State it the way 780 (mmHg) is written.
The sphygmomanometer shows 144 (mmHg)
